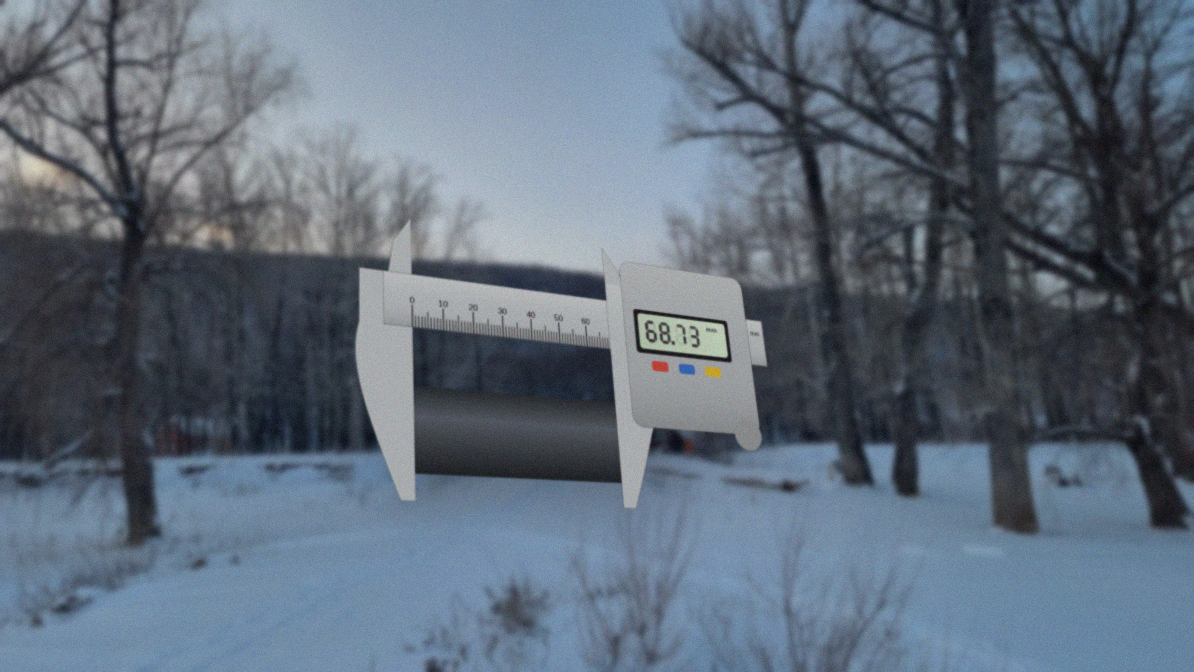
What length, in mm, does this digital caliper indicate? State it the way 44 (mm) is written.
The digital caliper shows 68.73 (mm)
